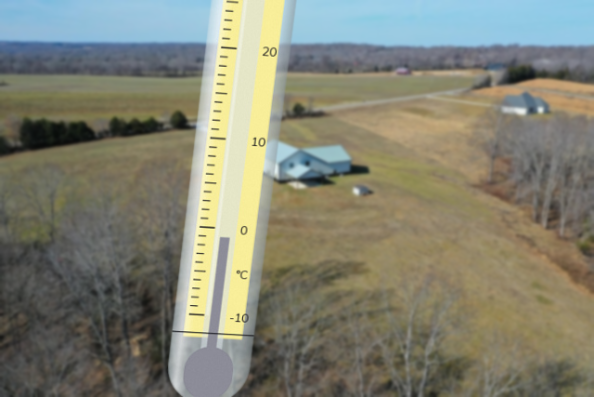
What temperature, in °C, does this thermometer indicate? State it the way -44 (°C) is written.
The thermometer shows -1 (°C)
